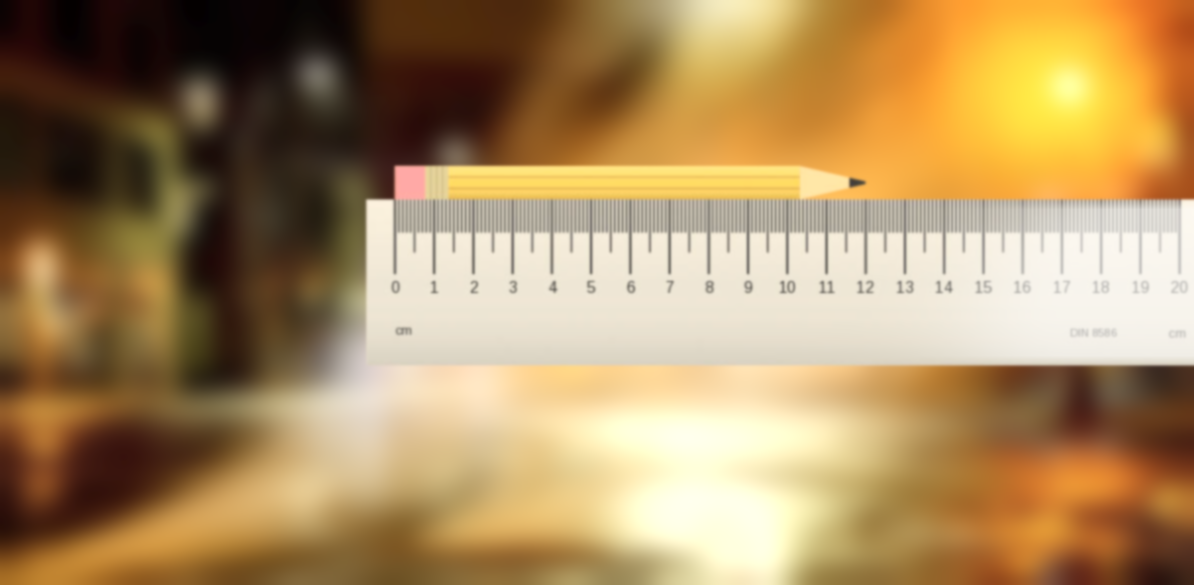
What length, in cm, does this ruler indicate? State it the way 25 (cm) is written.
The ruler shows 12 (cm)
